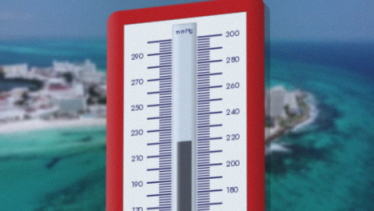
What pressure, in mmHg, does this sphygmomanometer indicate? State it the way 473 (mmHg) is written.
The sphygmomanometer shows 220 (mmHg)
